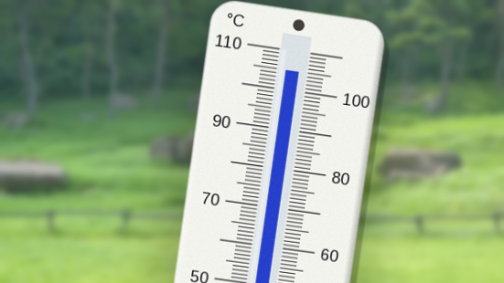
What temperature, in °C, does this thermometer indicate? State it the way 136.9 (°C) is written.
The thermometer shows 105 (°C)
